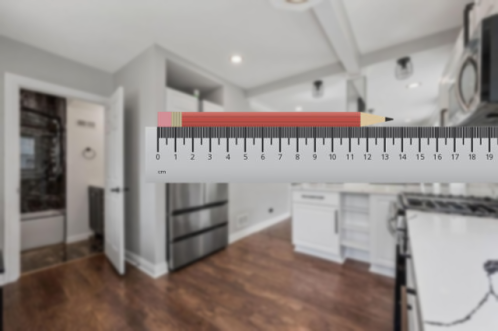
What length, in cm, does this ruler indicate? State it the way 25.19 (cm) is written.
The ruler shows 13.5 (cm)
